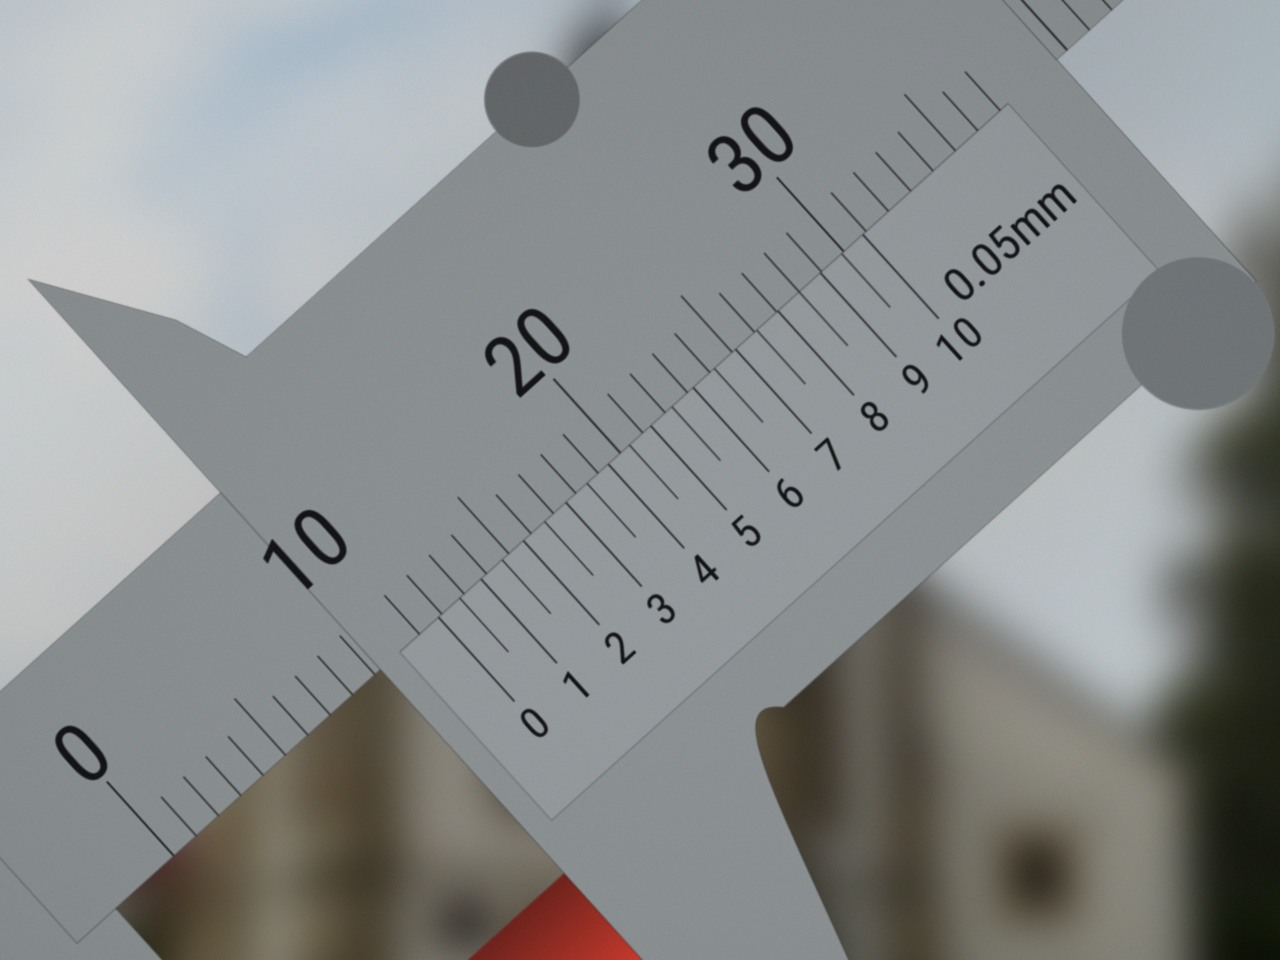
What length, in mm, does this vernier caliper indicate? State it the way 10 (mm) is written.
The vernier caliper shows 11.85 (mm)
